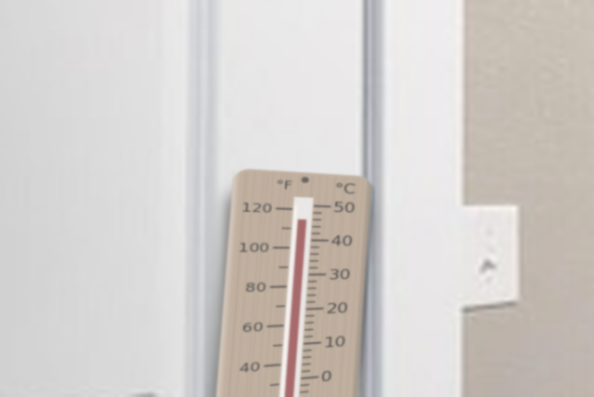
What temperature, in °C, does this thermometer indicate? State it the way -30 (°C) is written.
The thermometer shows 46 (°C)
